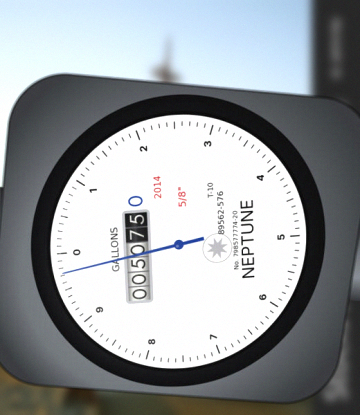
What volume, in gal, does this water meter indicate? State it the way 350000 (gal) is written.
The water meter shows 50749.7 (gal)
